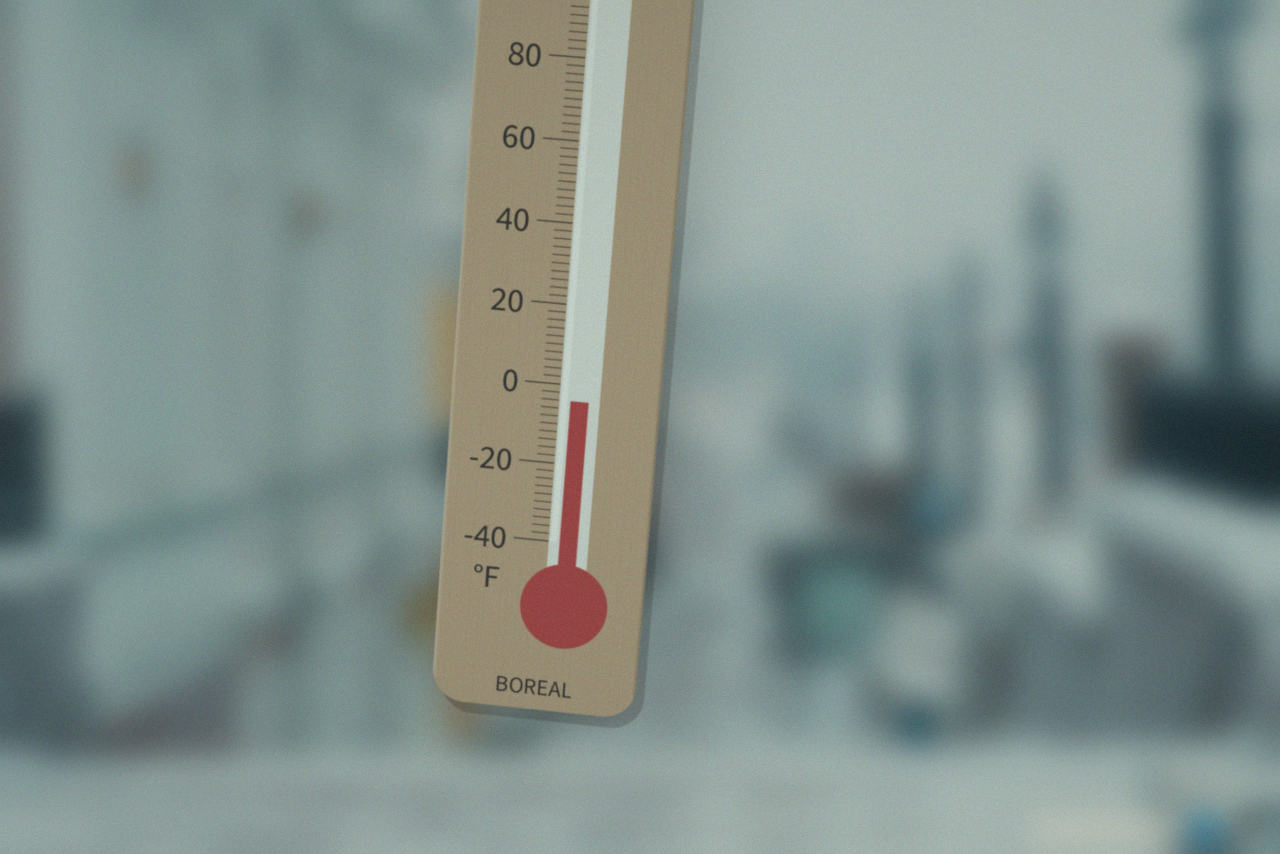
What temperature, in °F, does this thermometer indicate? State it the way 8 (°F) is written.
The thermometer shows -4 (°F)
